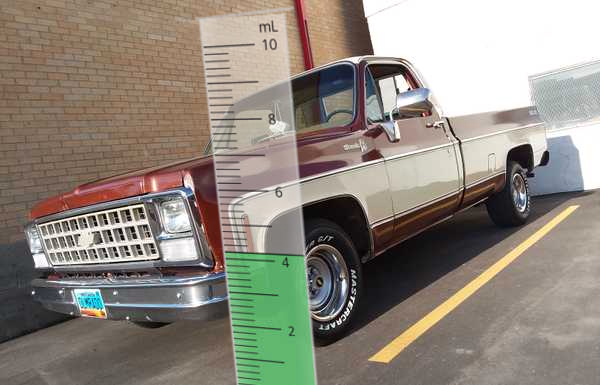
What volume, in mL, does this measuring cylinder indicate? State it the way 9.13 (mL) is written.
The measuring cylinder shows 4.2 (mL)
